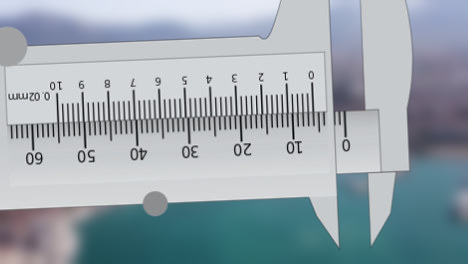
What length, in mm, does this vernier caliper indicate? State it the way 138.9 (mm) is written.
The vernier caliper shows 6.0 (mm)
